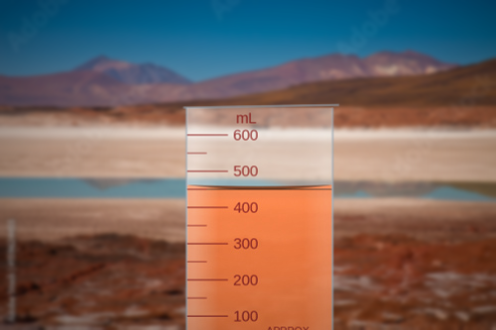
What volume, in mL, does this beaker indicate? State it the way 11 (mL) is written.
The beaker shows 450 (mL)
